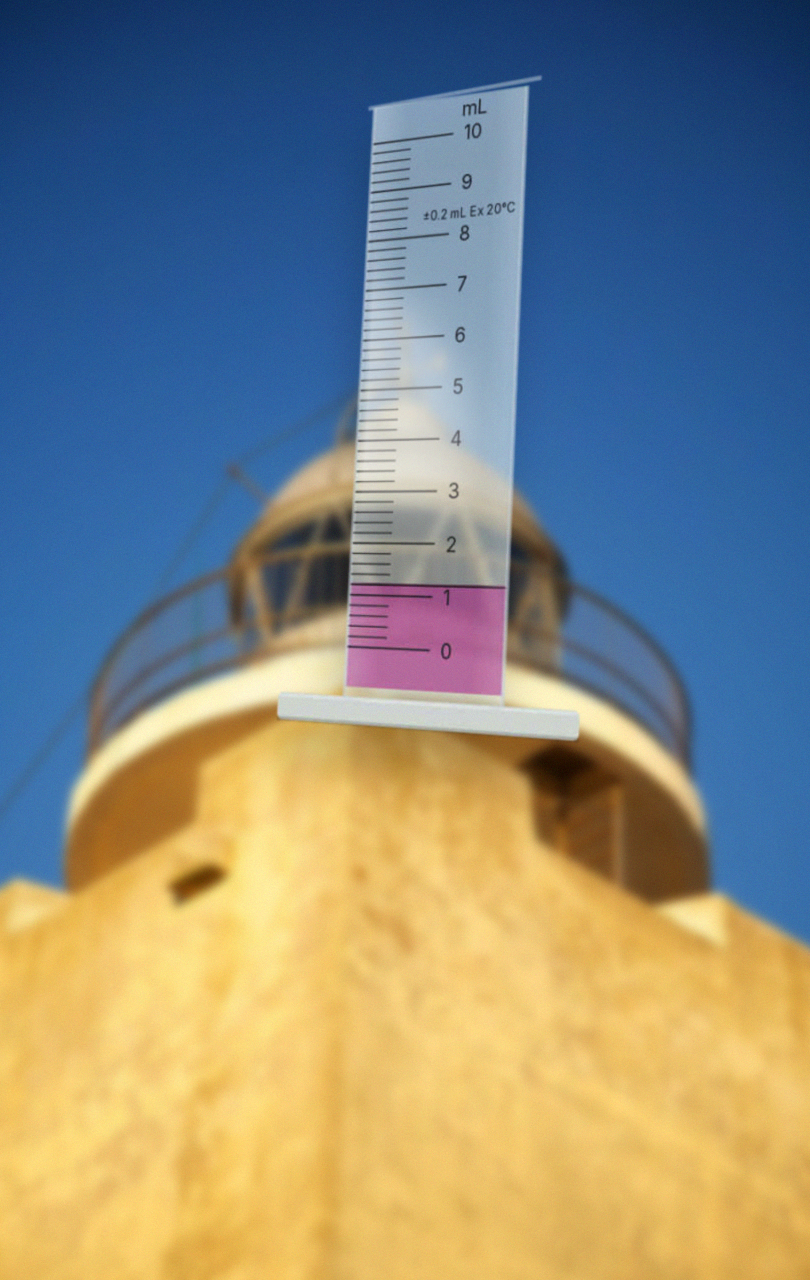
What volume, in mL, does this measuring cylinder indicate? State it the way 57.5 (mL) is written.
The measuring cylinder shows 1.2 (mL)
